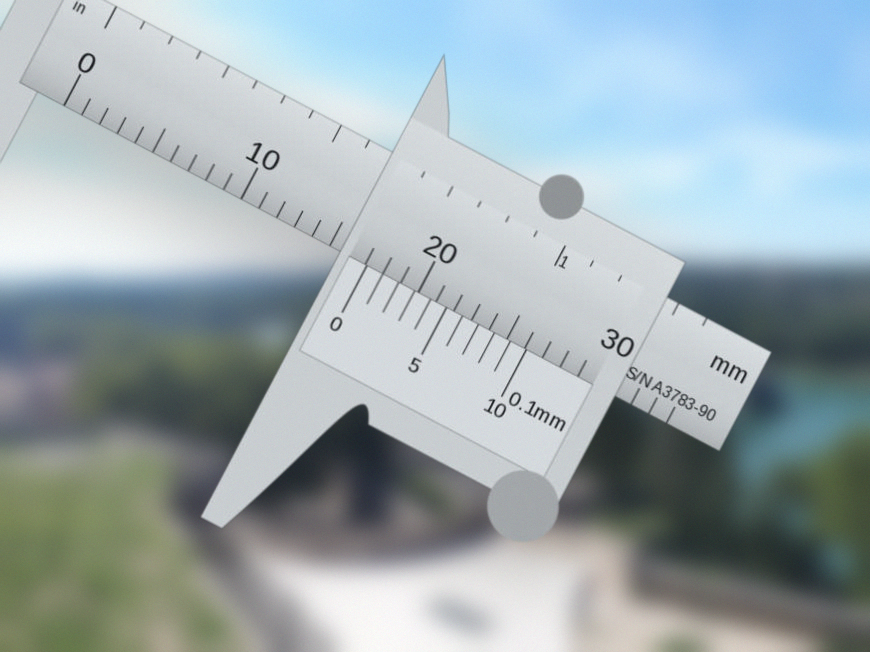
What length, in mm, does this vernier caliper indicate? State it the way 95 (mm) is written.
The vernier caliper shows 17.1 (mm)
